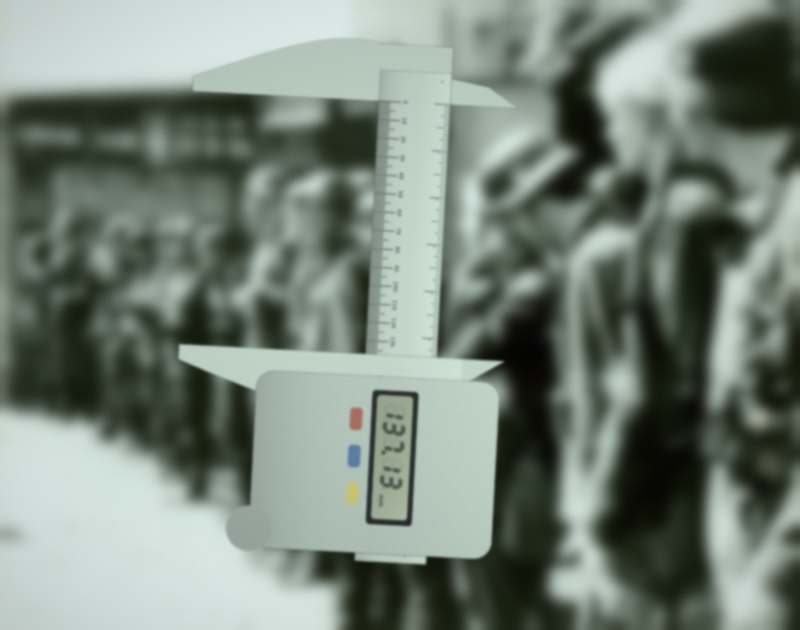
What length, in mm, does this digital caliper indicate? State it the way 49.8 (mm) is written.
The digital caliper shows 137.13 (mm)
